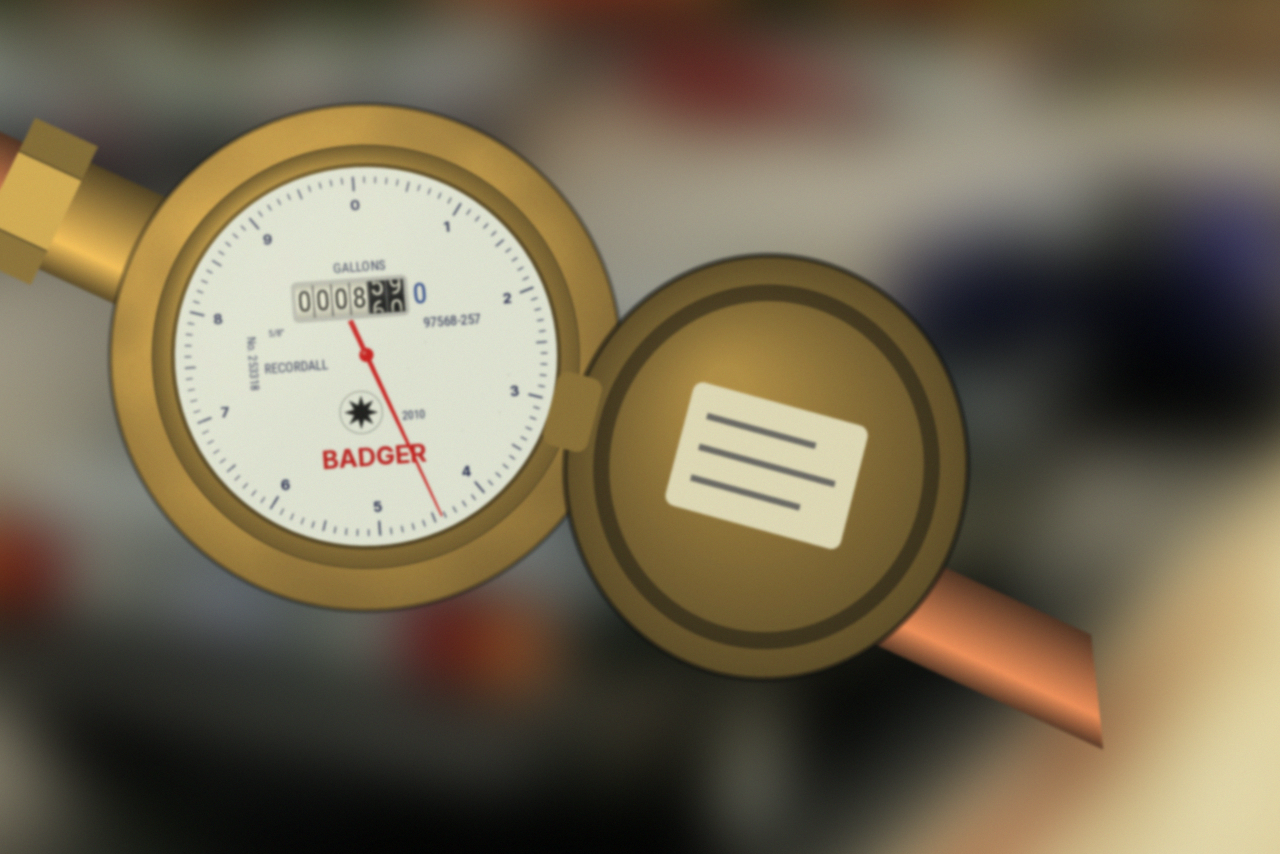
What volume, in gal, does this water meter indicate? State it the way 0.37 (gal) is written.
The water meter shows 8594.4 (gal)
